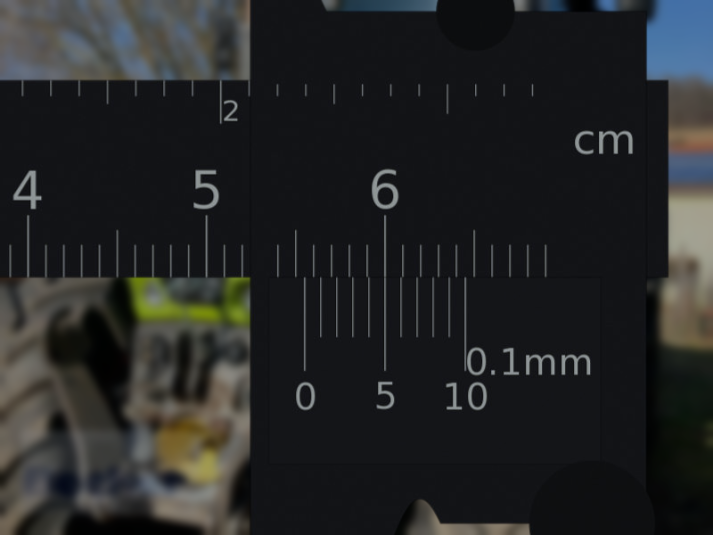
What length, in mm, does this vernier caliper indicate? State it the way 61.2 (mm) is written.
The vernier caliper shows 55.5 (mm)
